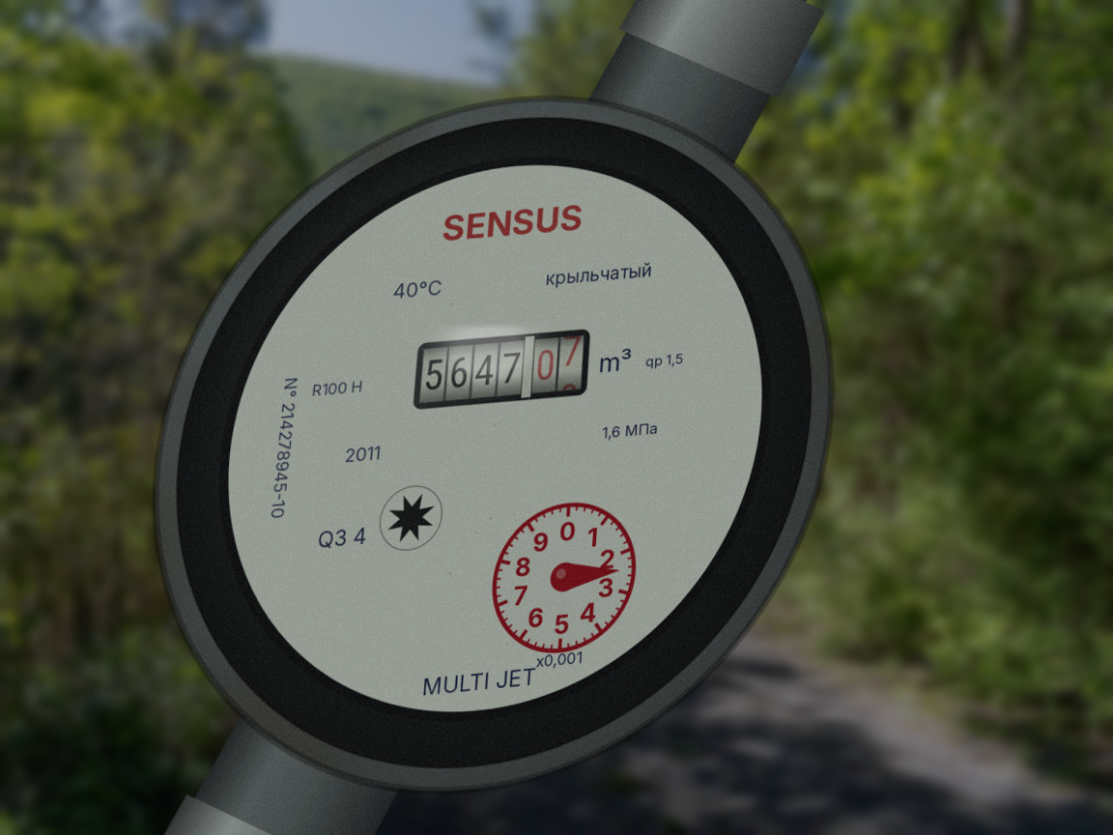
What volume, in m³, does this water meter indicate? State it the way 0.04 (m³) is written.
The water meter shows 5647.072 (m³)
